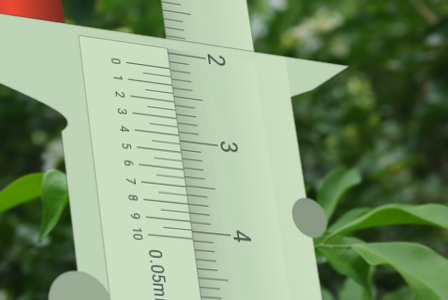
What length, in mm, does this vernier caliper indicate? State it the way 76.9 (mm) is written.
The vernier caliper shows 21.8 (mm)
